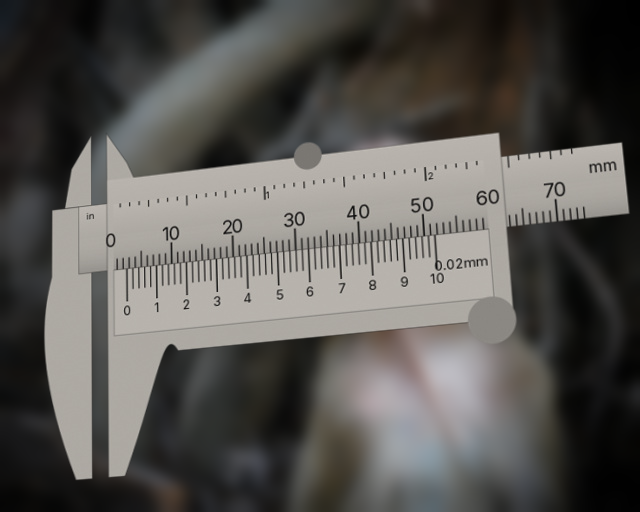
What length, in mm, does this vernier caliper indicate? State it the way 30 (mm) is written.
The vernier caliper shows 2.6 (mm)
